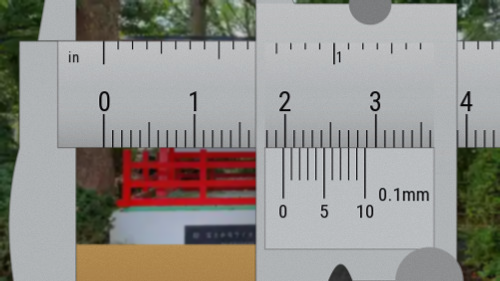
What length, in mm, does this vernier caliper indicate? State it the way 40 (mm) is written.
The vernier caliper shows 19.8 (mm)
